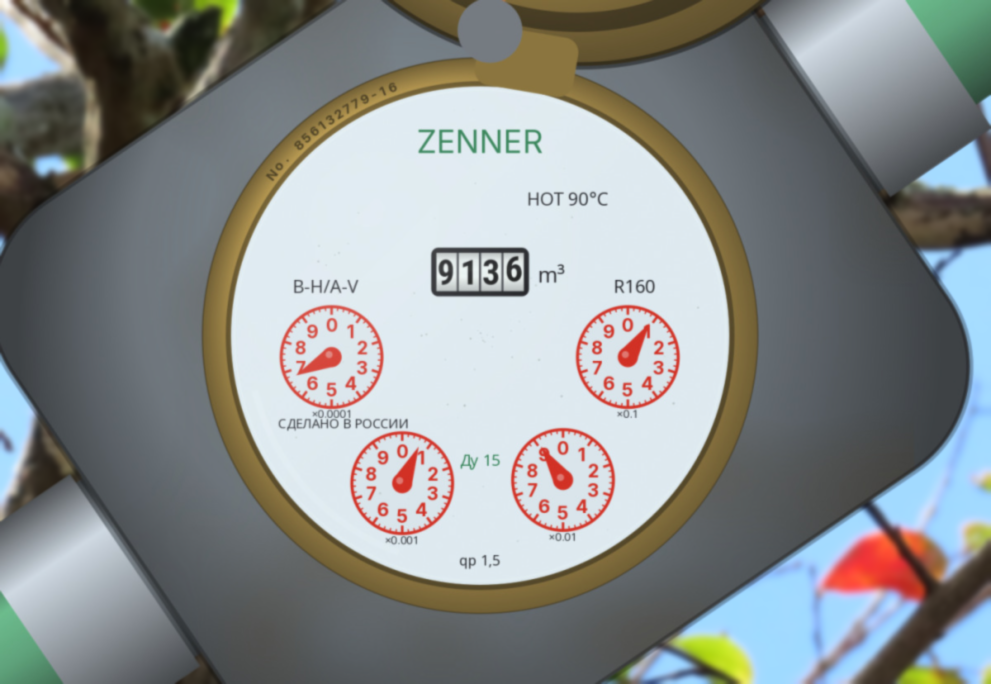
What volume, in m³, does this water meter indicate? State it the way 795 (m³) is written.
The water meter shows 9136.0906 (m³)
